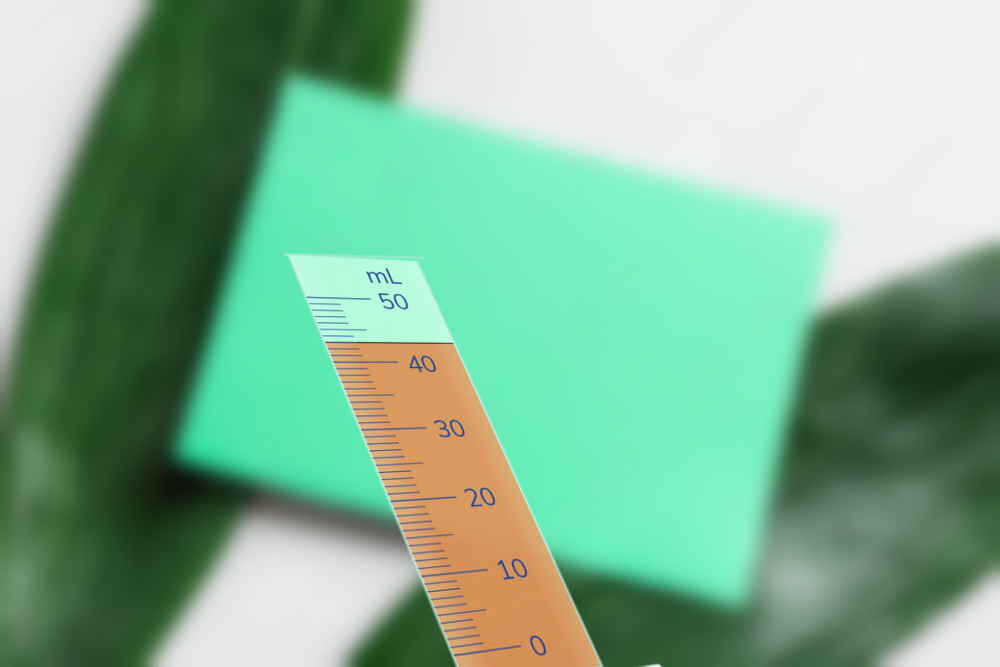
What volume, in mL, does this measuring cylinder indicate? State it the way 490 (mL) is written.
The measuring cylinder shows 43 (mL)
